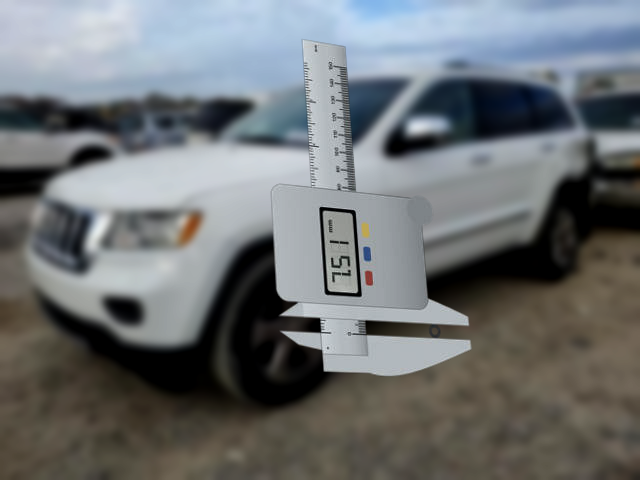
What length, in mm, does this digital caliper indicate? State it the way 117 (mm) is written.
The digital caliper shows 7.51 (mm)
